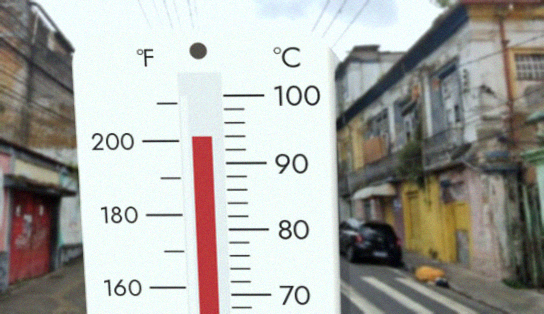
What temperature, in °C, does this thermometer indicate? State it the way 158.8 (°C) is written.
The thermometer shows 94 (°C)
